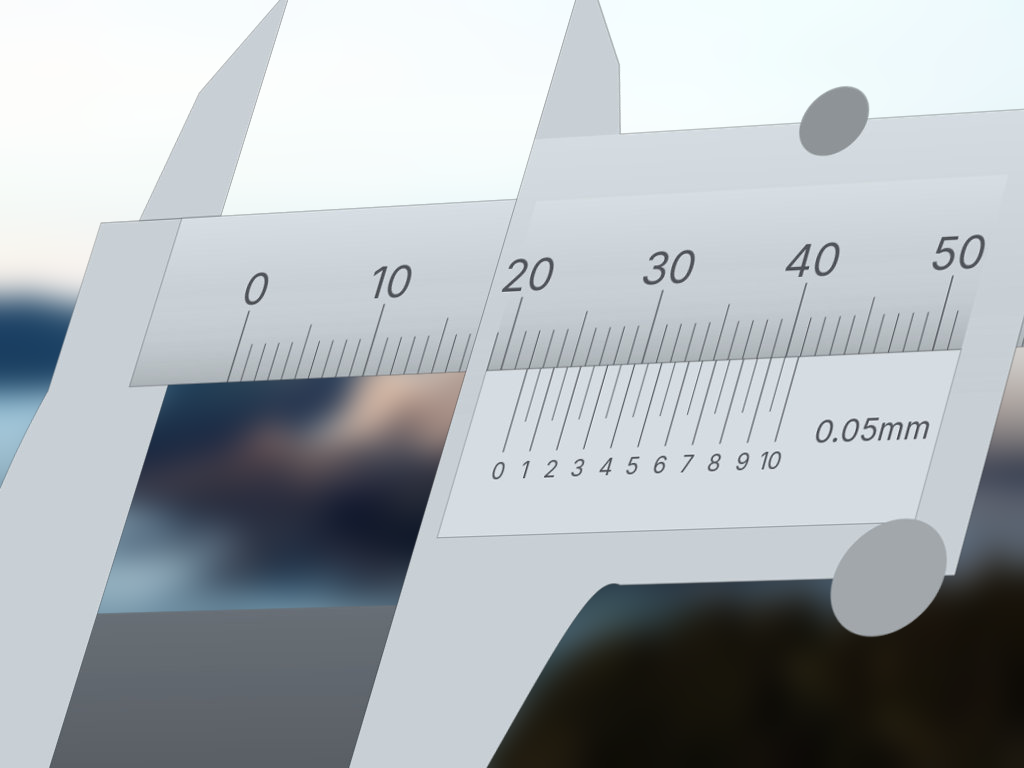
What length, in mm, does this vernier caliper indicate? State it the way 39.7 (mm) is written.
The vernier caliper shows 21.9 (mm)
